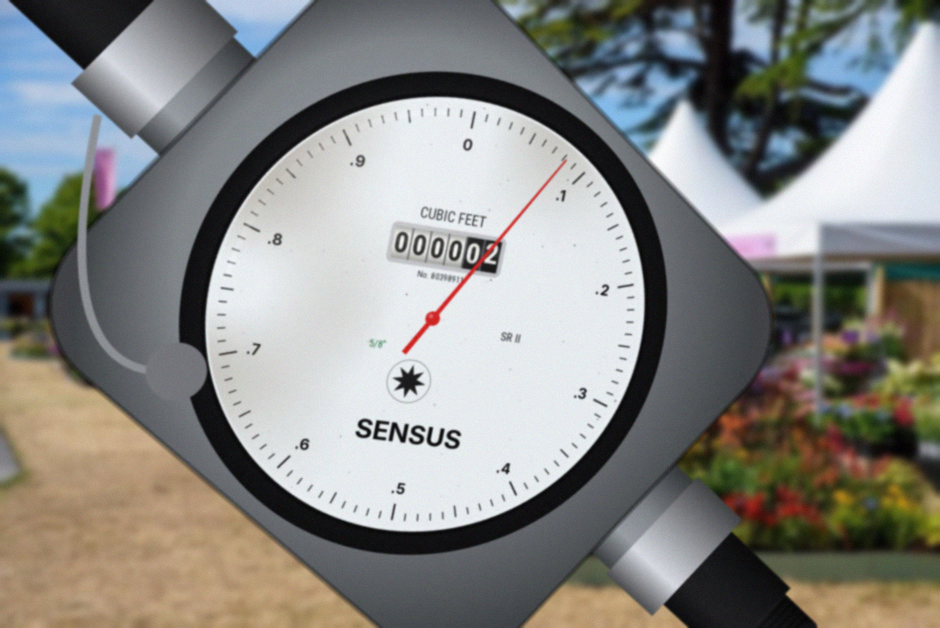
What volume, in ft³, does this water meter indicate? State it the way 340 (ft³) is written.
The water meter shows 2.08 (ft³)
